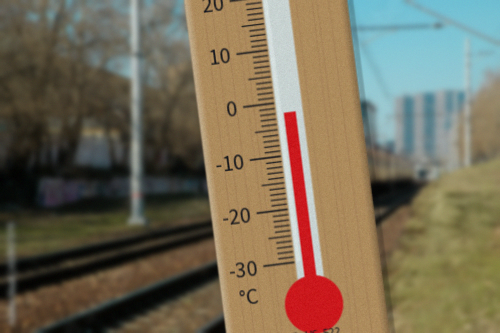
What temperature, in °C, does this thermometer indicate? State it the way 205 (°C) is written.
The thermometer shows -2 (°C)
